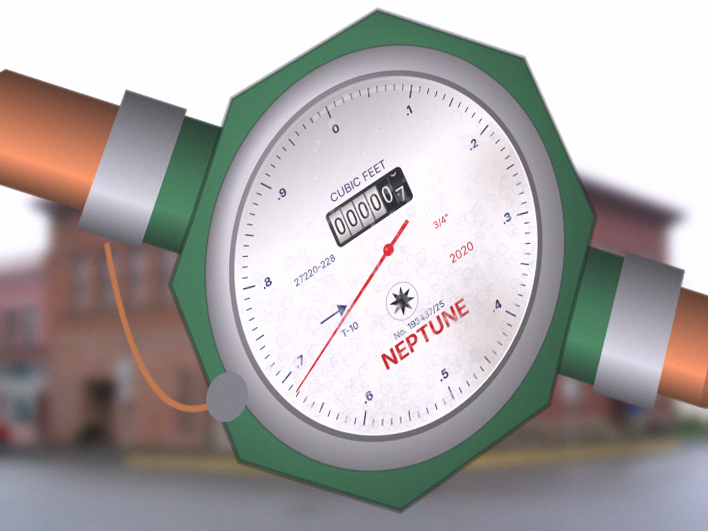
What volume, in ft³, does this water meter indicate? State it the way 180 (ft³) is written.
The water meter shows 6.68 (ft³)
